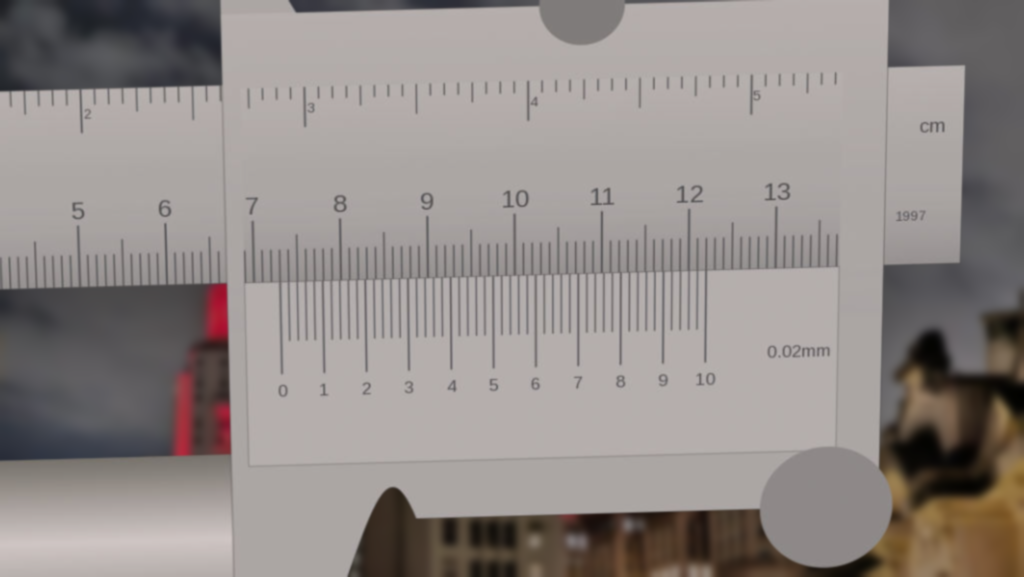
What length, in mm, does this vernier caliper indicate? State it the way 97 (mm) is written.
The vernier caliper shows 73.0 (mm)
